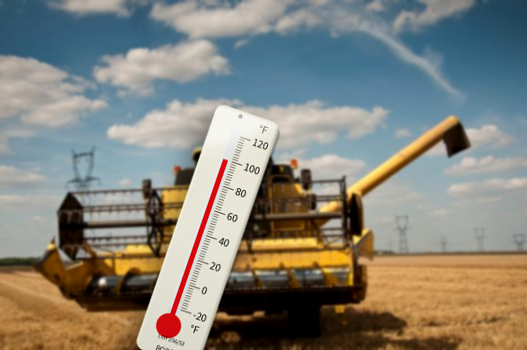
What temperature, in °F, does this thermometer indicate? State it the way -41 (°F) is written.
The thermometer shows 100 (°F)
